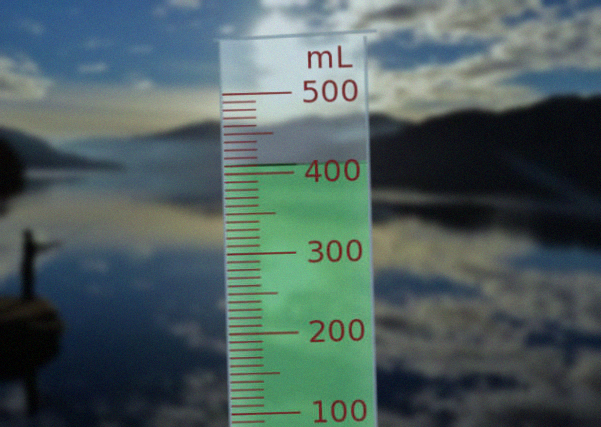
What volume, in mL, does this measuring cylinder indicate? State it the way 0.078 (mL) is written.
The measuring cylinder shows 410 (mL)
